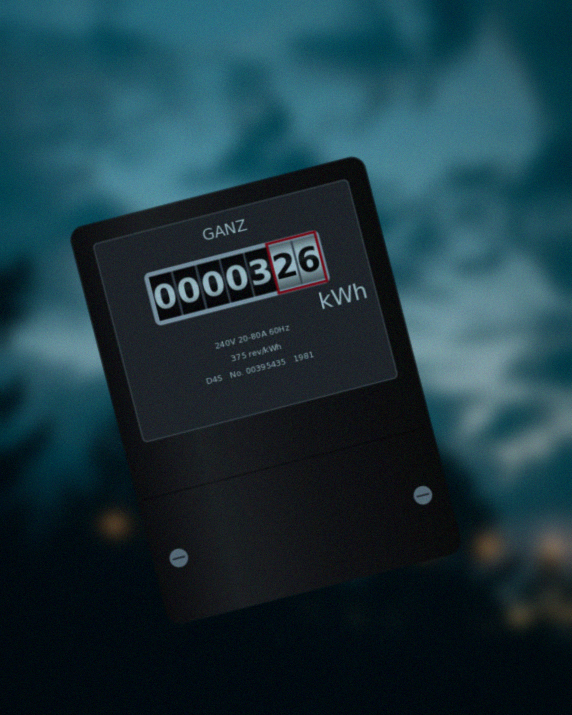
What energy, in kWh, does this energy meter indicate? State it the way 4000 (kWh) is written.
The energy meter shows 3.26 (kWh)
